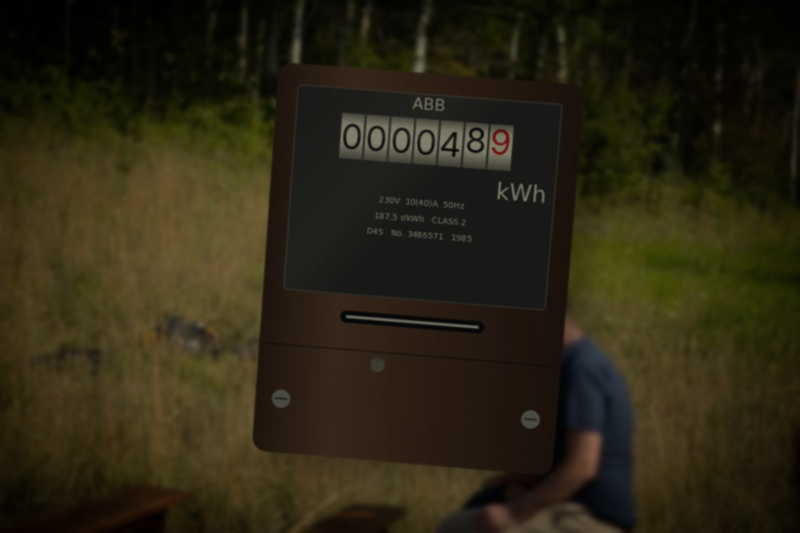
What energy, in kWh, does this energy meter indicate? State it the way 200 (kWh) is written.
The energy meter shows 48.9 (kWh)
